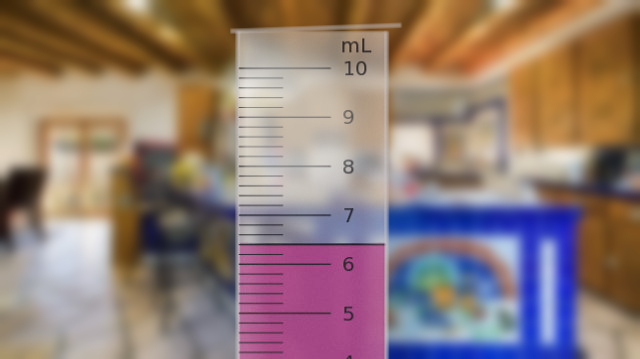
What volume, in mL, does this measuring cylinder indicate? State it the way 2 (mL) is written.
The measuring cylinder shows 6.4 (mL)
